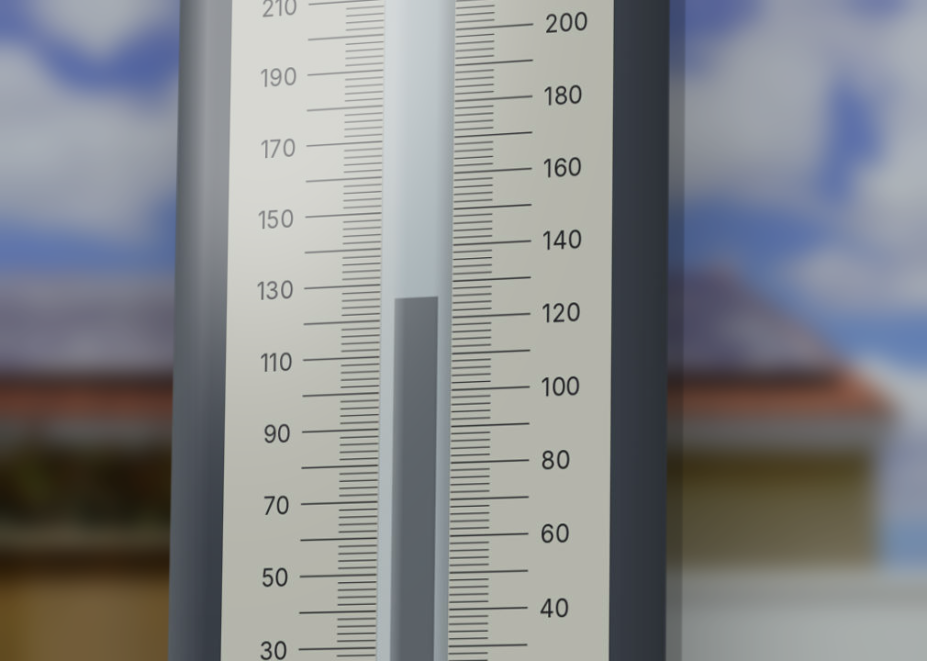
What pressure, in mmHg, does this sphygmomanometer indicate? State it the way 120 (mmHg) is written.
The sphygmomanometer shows 126 (mmHg)
